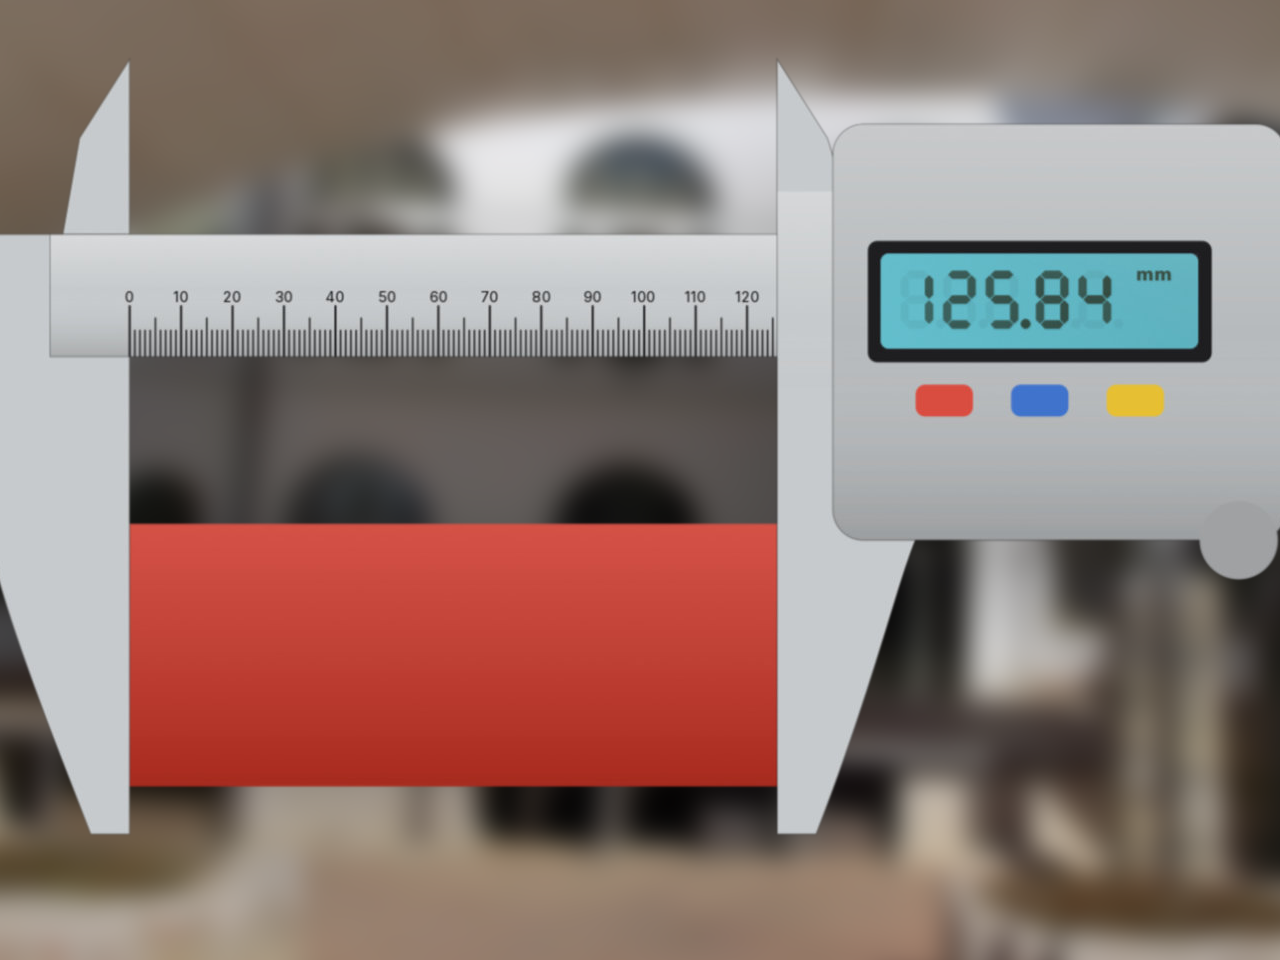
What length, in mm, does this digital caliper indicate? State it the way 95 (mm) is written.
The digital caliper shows 125.84 (mm)
